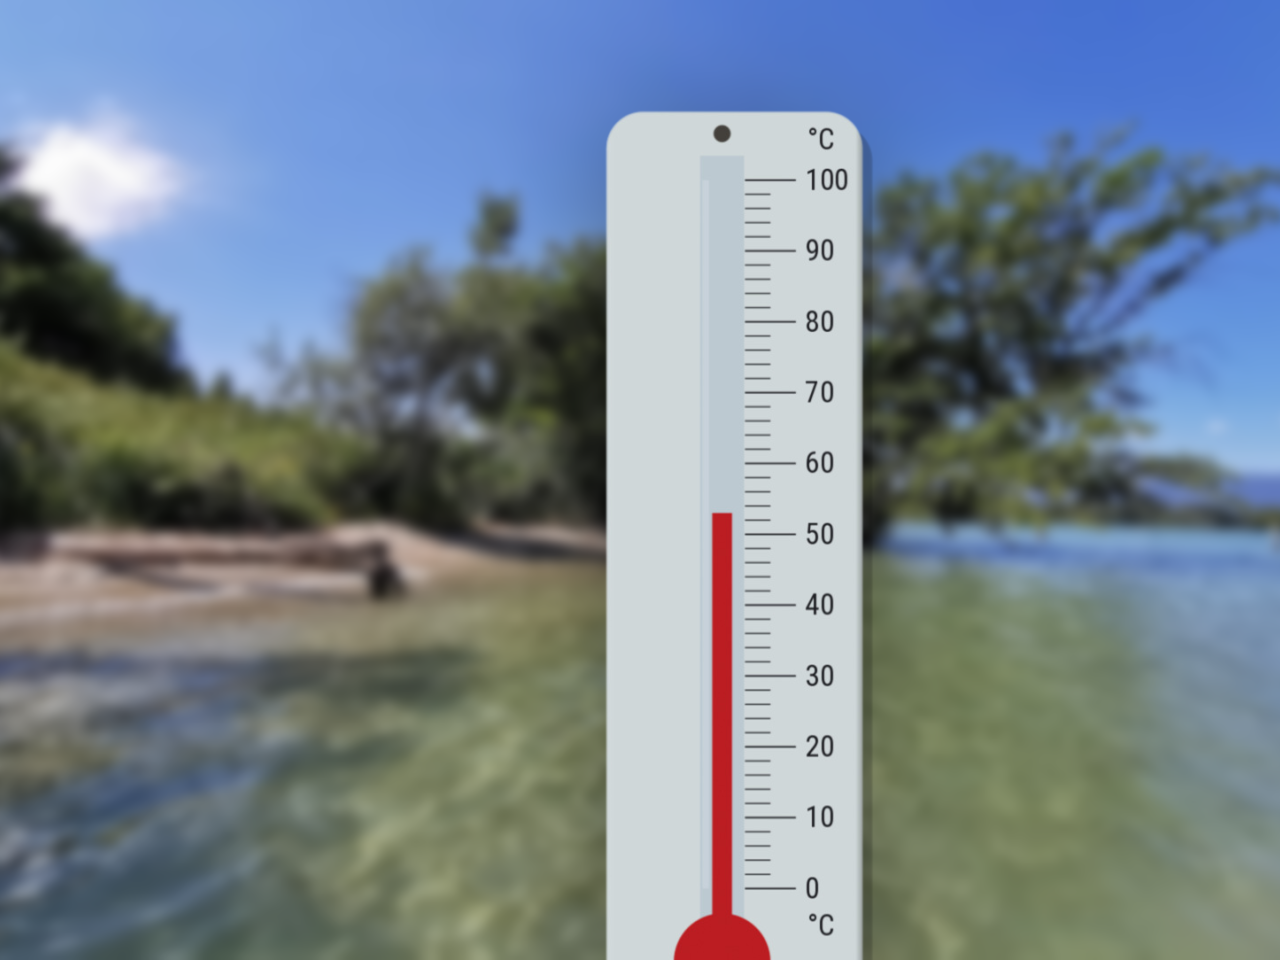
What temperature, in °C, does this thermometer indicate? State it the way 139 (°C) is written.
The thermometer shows 53 (°C)
